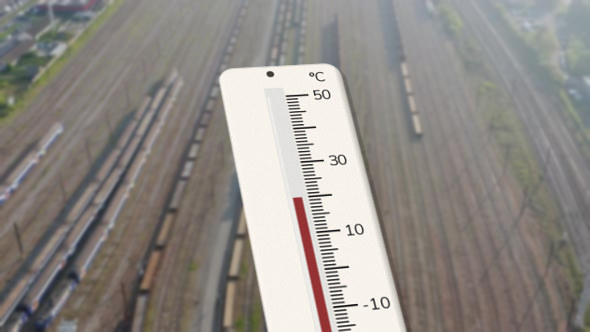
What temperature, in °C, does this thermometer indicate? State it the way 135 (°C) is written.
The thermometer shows 20 (°C)
